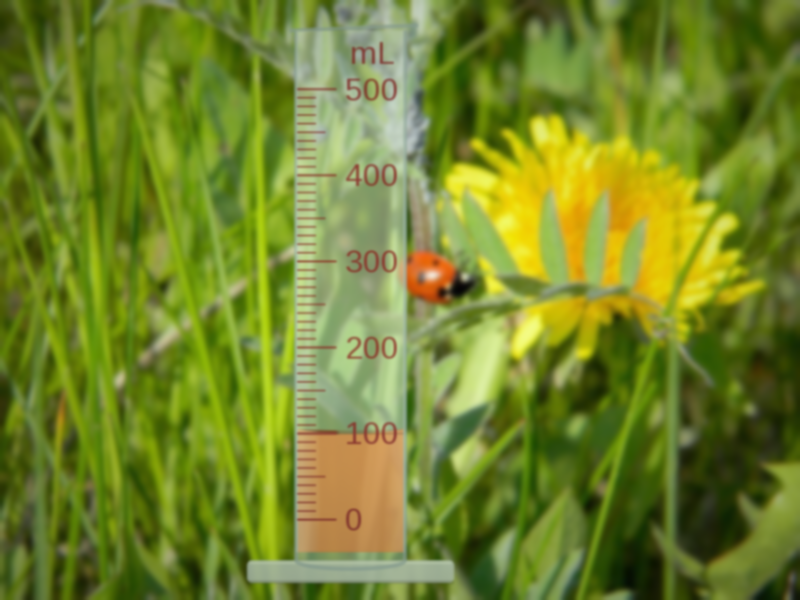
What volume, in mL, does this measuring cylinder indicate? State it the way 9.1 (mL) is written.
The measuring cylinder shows 100 (mL)
